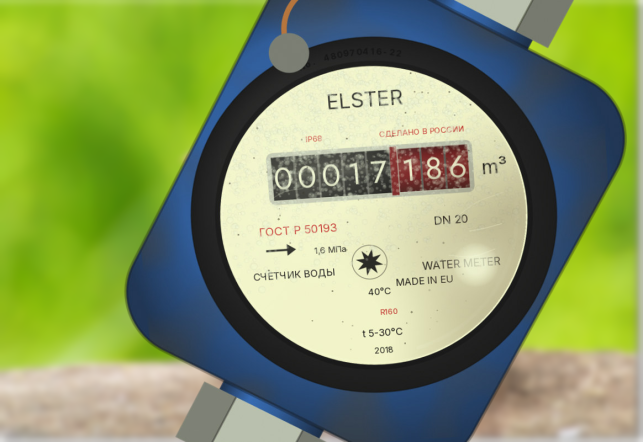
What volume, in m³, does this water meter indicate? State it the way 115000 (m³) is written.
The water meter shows 17.186 (m³)
